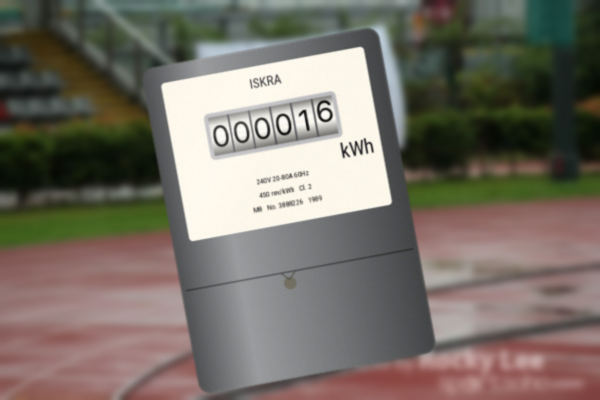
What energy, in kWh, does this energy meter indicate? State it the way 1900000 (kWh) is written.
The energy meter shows 16 (kWh)
